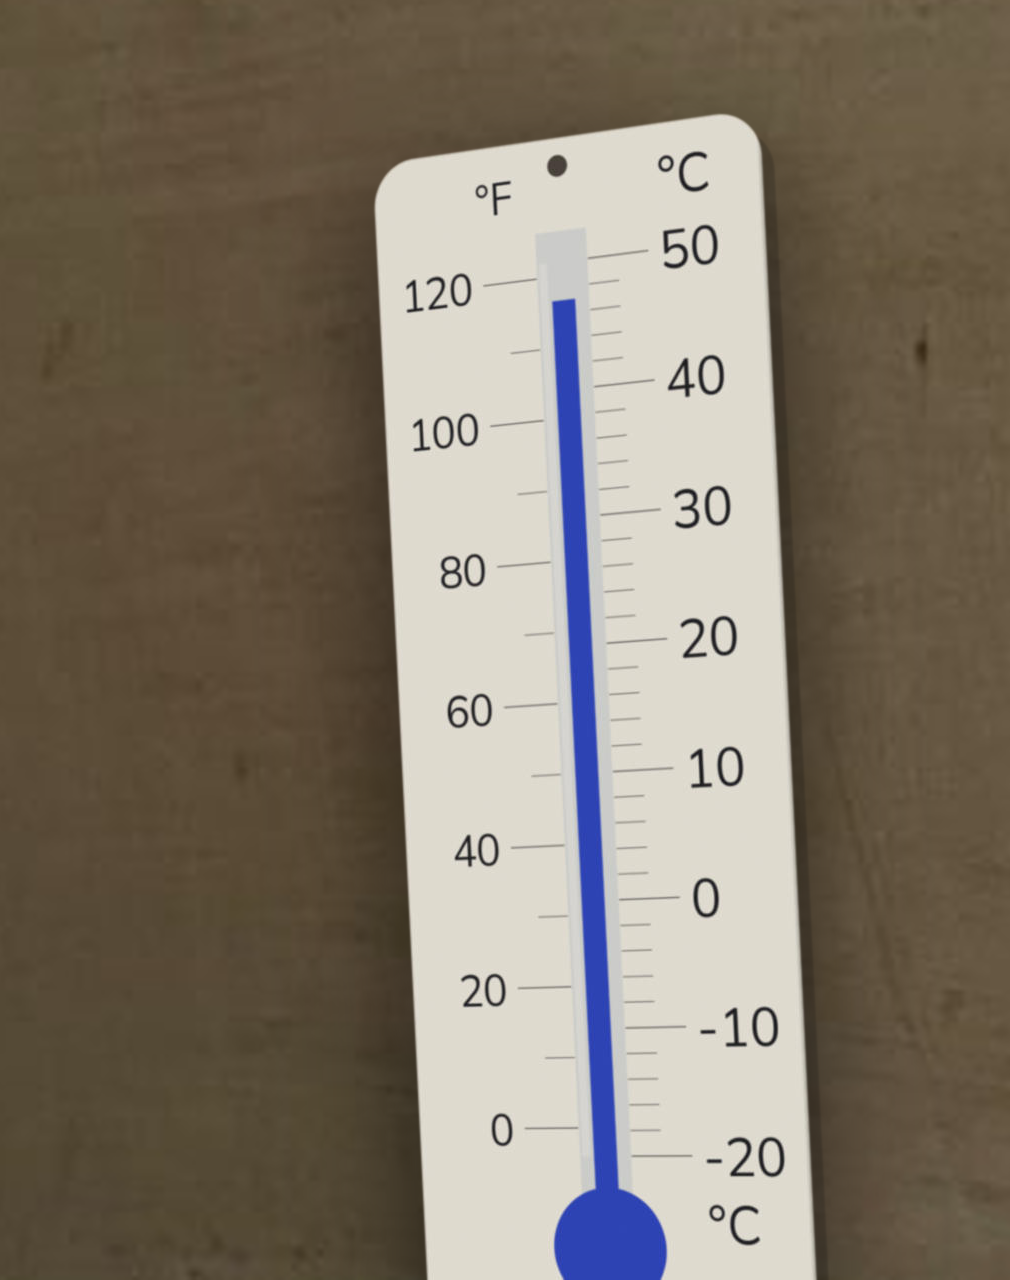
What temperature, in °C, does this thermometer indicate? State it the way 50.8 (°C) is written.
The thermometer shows 47 (°C)
